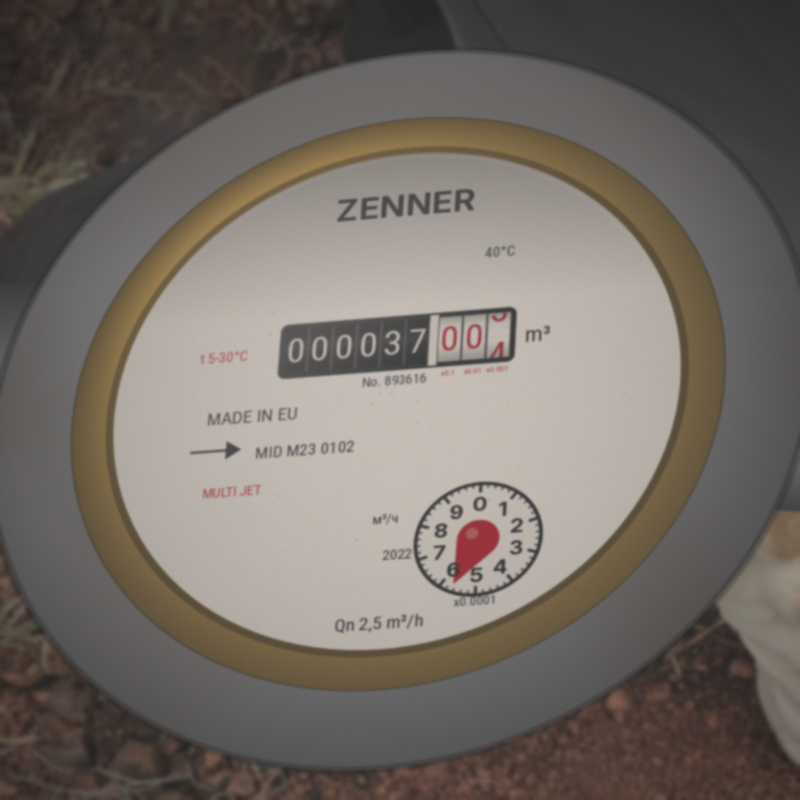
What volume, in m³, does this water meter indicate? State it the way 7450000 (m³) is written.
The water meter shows 37.0035 (m³)
